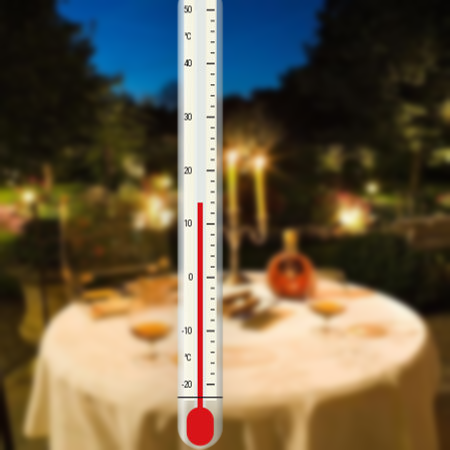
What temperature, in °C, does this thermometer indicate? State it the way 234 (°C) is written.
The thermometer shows 14 (°C)
